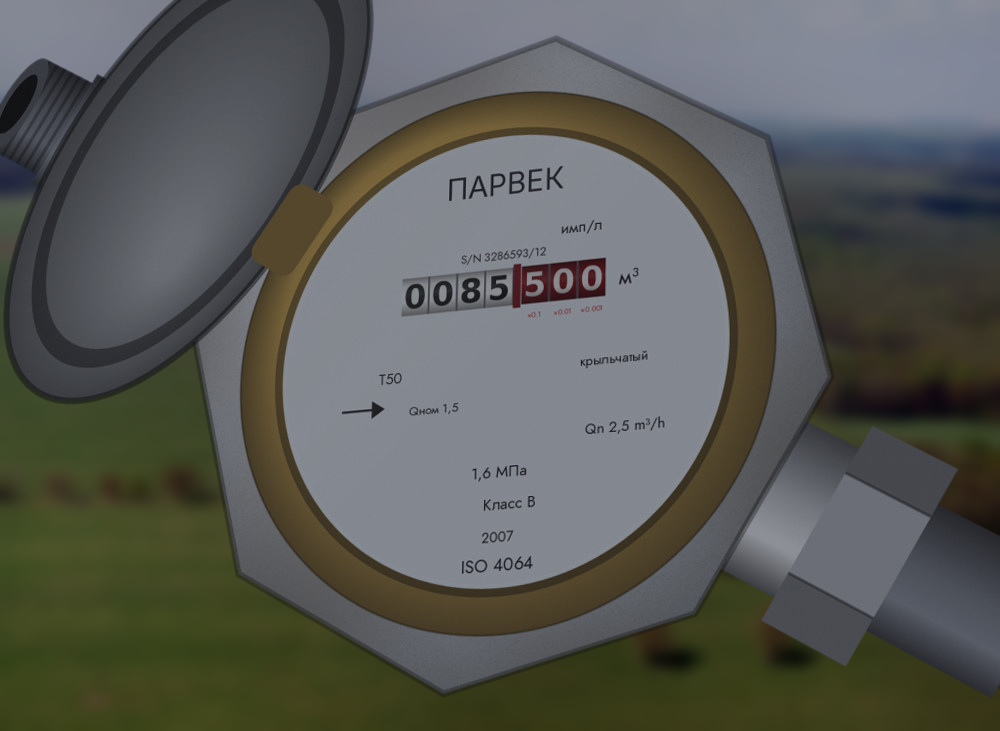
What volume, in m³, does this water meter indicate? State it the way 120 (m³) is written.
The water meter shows 85.500 (m³)
